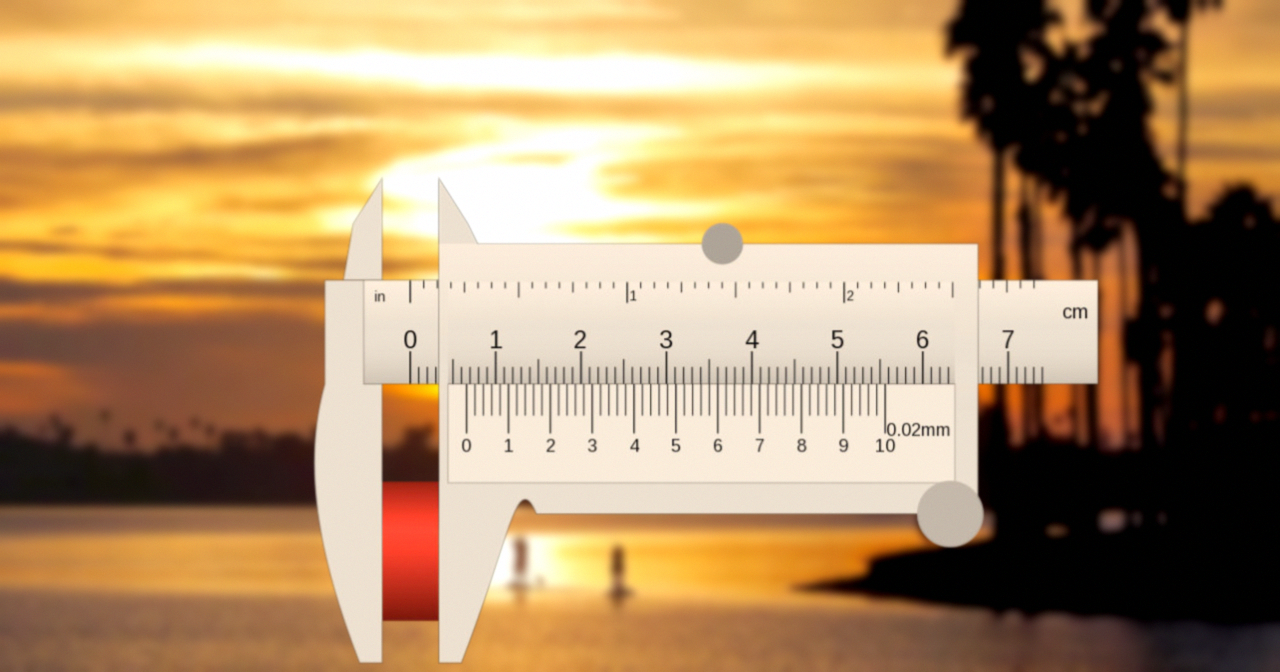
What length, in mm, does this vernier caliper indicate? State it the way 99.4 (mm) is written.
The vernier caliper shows 6.6 (mm)
